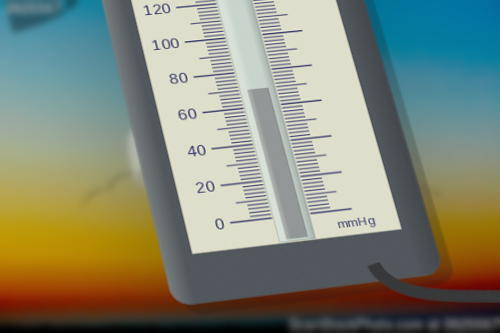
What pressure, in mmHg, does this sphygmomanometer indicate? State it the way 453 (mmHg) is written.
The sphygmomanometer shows 70 (mmHg)
